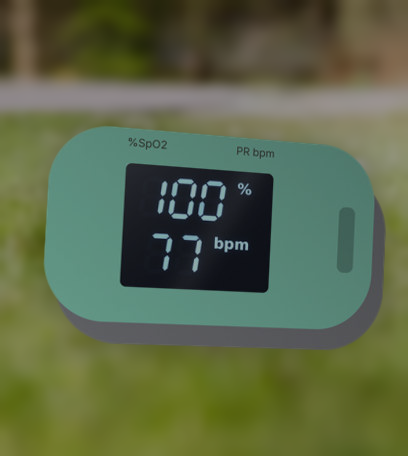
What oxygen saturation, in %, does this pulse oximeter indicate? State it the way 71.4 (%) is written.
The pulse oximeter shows 100 (%)
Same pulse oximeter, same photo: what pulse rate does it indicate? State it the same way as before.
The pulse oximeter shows 77 (bpm)
